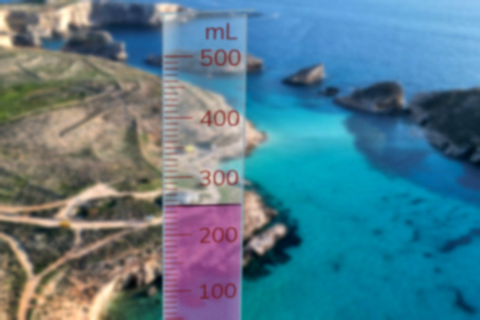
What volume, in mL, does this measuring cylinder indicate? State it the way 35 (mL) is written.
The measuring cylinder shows 250 (mL)
